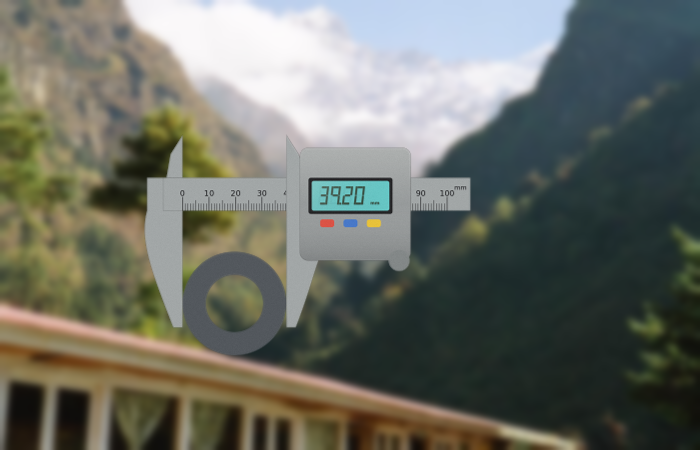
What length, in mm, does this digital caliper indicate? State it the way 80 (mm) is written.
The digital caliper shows 39.20 (mm)
